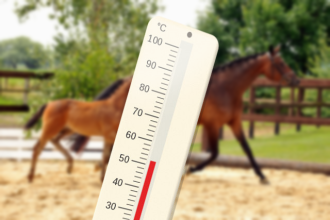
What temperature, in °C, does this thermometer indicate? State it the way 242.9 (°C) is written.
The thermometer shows 52 (°C)
